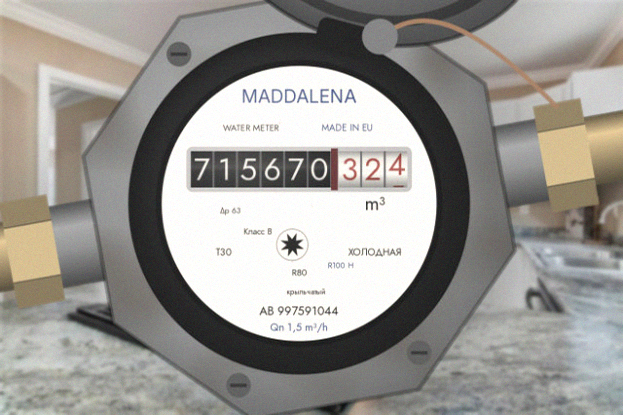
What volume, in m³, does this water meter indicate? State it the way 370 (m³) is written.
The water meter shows 715670.324 (m³)
